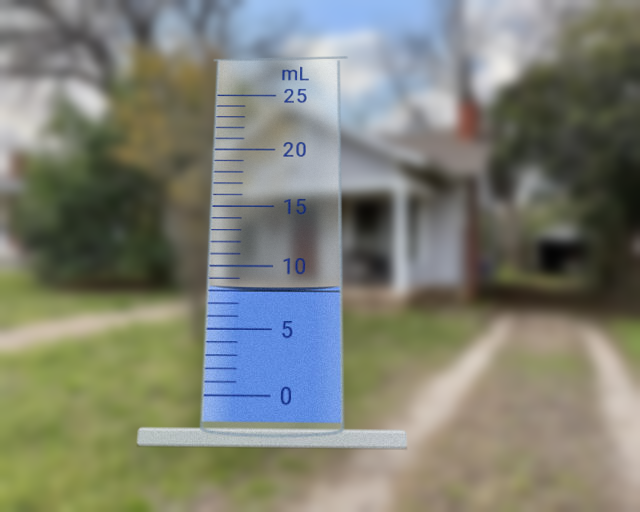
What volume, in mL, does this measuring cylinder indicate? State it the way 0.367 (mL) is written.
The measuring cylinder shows 8 (mL)
